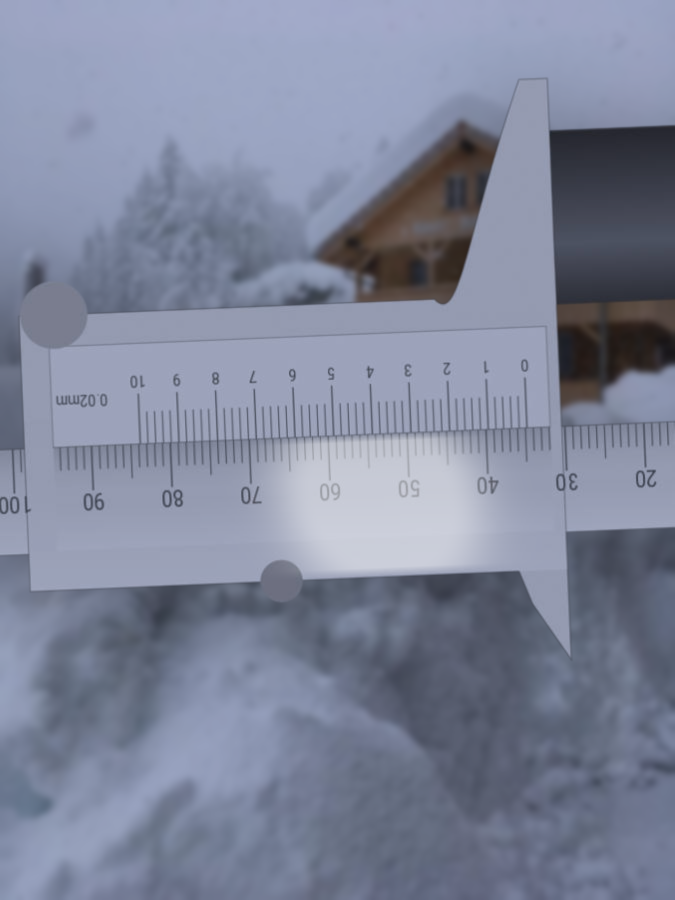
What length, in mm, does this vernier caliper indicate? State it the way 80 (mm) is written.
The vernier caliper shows 34.8 (mm)
